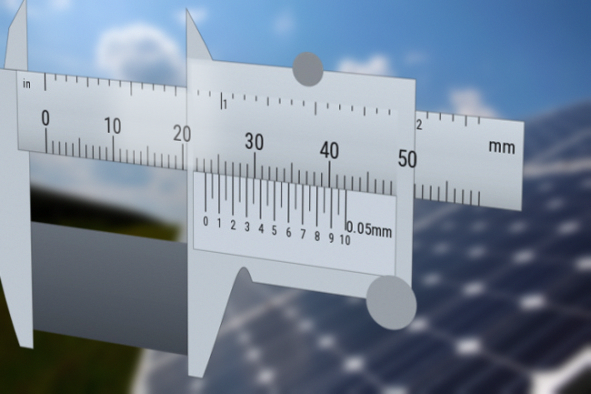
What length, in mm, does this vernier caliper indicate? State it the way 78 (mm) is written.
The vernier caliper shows 23.2 (mm)
